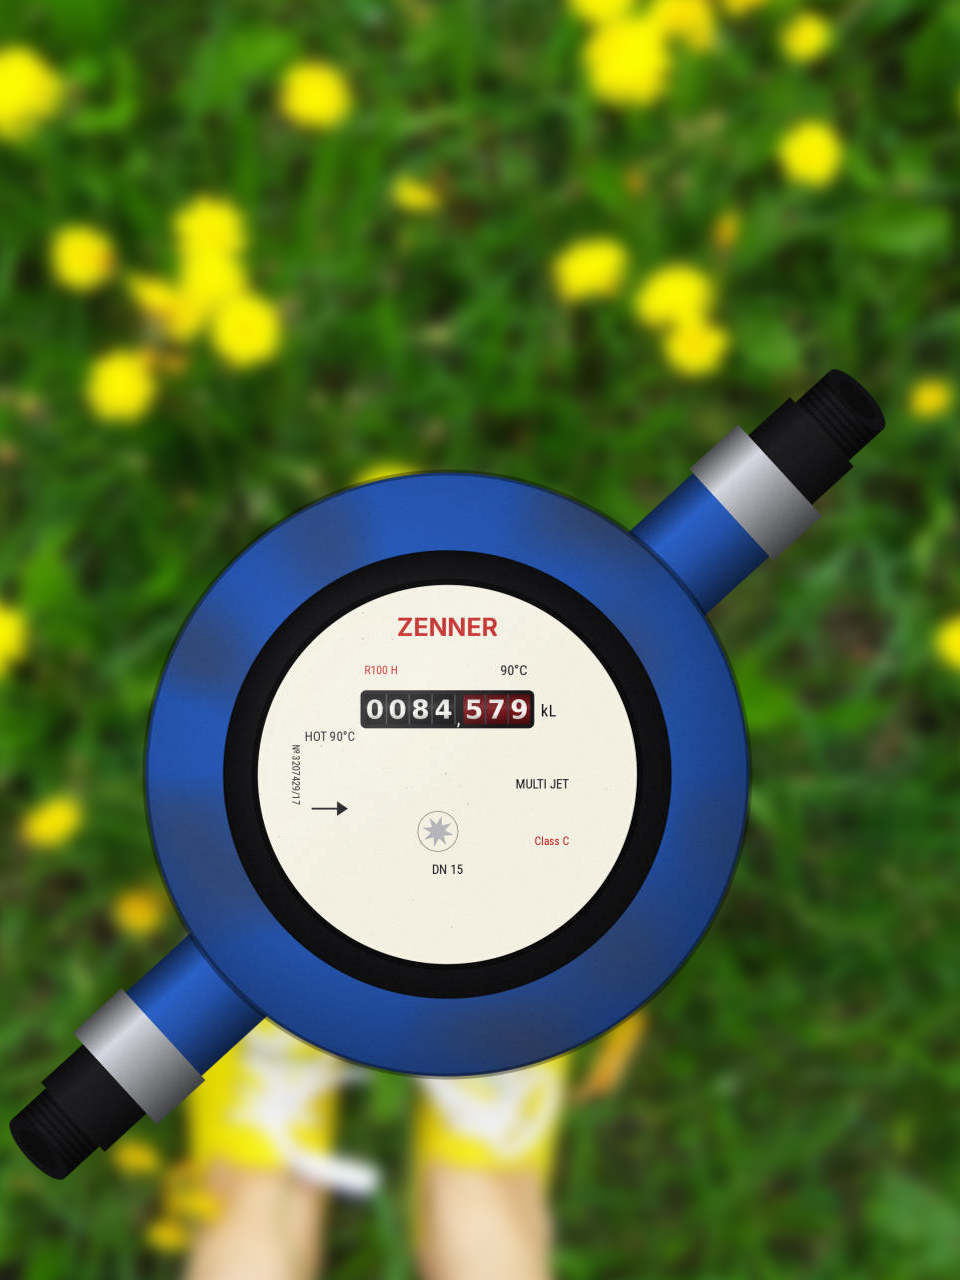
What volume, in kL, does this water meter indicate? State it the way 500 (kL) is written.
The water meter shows 84.579 (kL)
